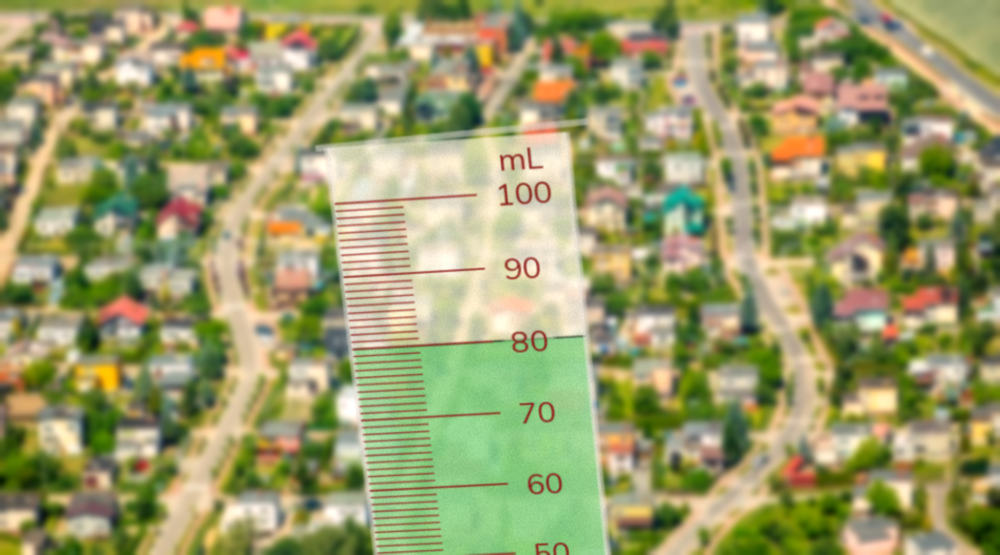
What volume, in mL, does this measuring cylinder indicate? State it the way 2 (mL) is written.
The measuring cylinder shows 80 (mL)
